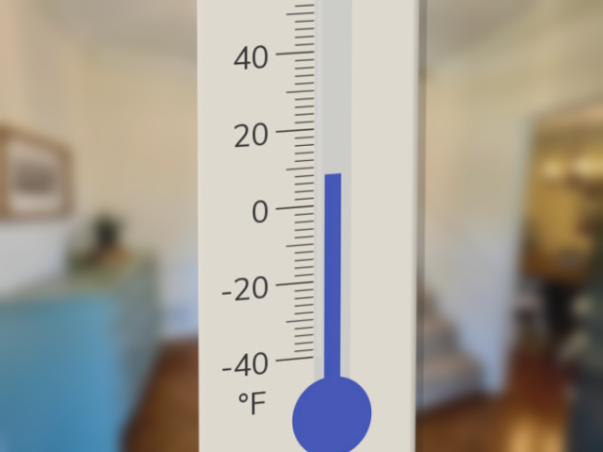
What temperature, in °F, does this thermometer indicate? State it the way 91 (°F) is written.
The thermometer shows 8 (°F)
